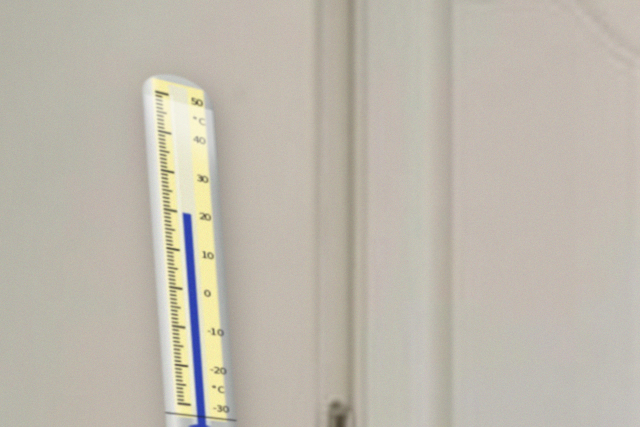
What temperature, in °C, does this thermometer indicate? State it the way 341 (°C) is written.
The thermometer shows 20 (°C)
